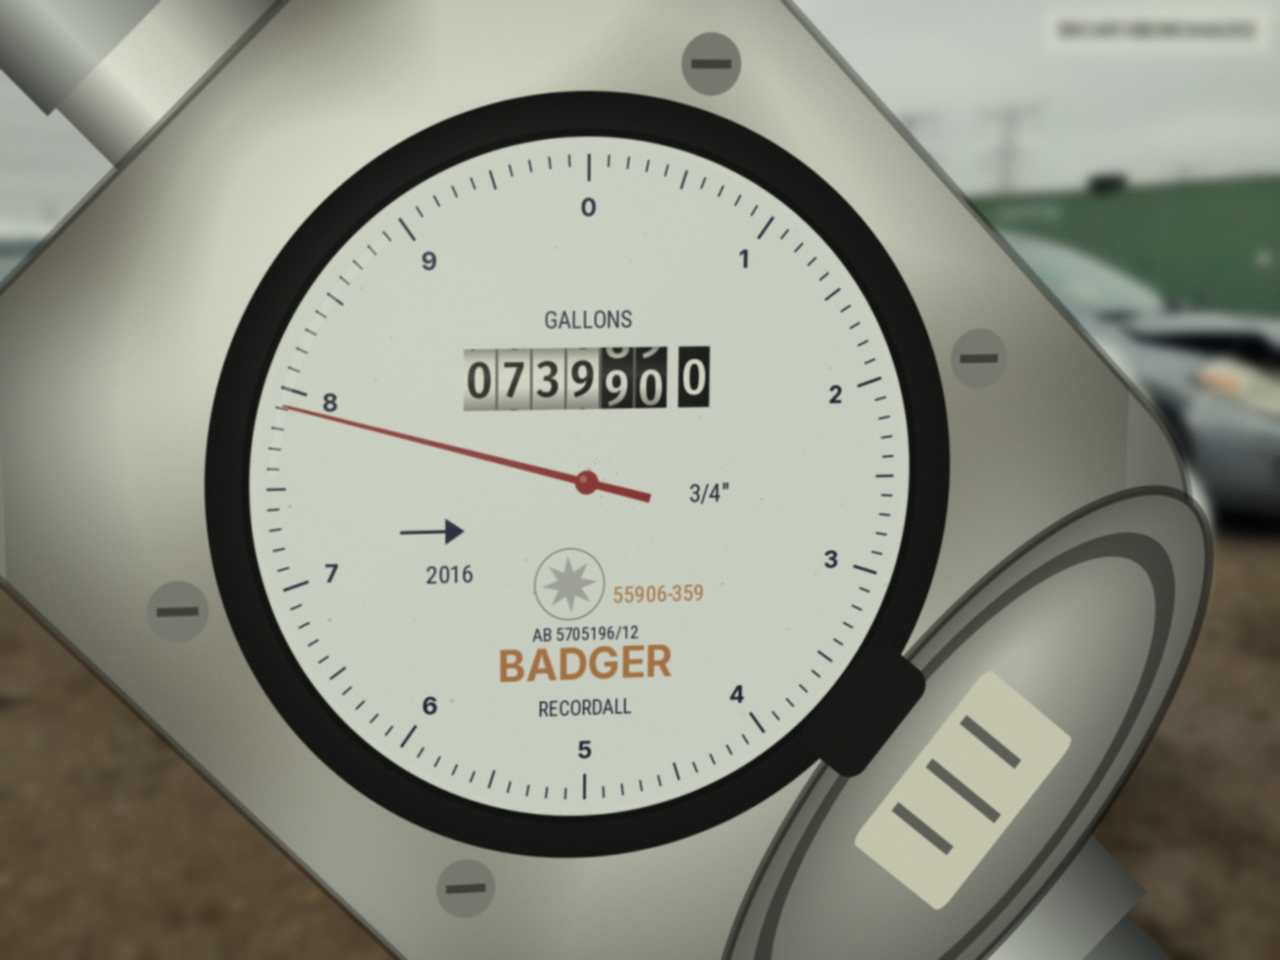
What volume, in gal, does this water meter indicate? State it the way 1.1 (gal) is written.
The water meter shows 739897.9 (gal)
